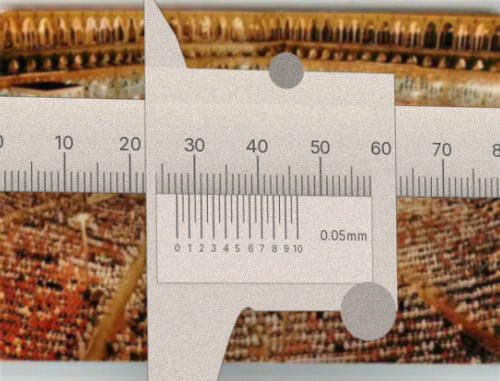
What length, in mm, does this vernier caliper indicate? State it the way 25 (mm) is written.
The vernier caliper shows 27.2 (mm)
